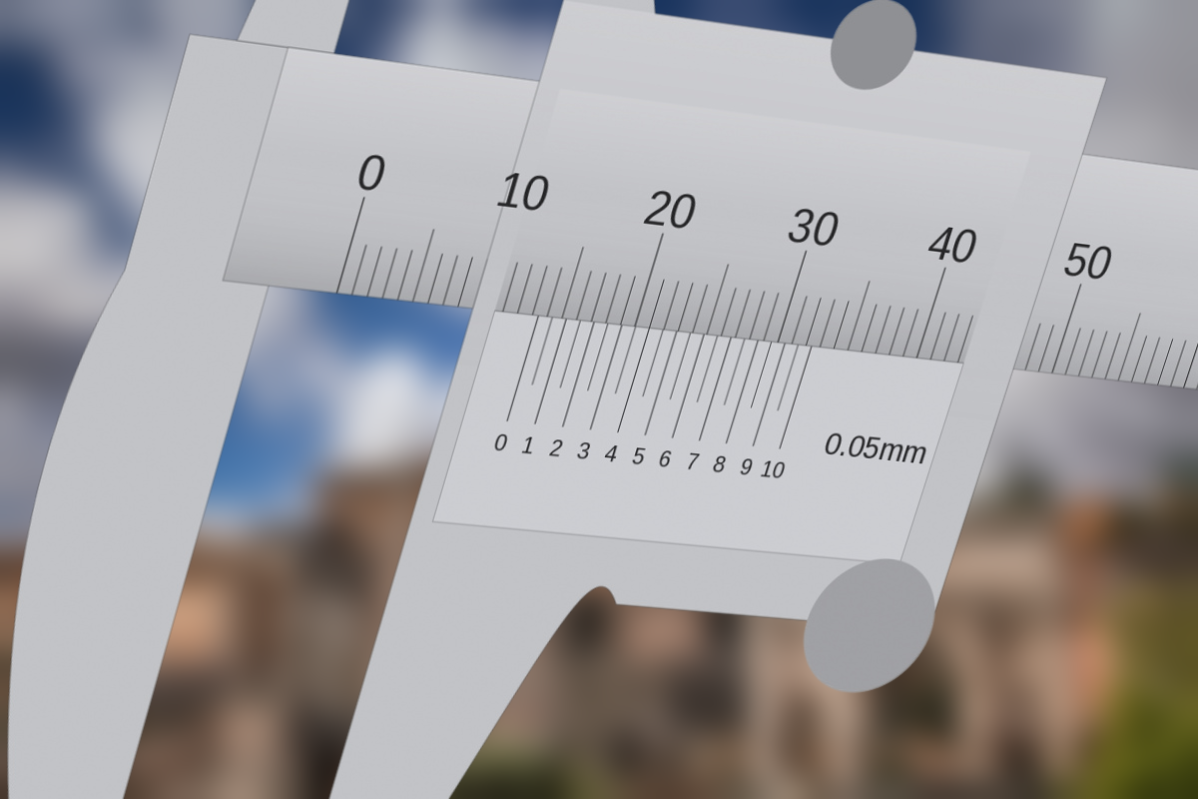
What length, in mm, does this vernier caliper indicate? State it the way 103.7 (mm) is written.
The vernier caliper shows 13.4 (mm)
